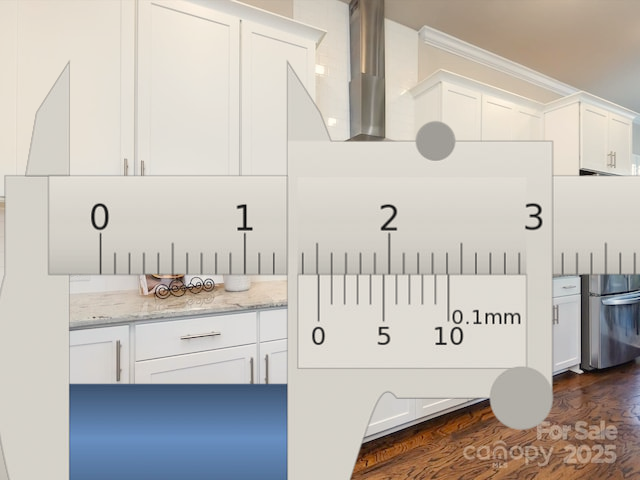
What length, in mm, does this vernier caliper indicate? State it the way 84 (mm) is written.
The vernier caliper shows 15.1 (mm)
